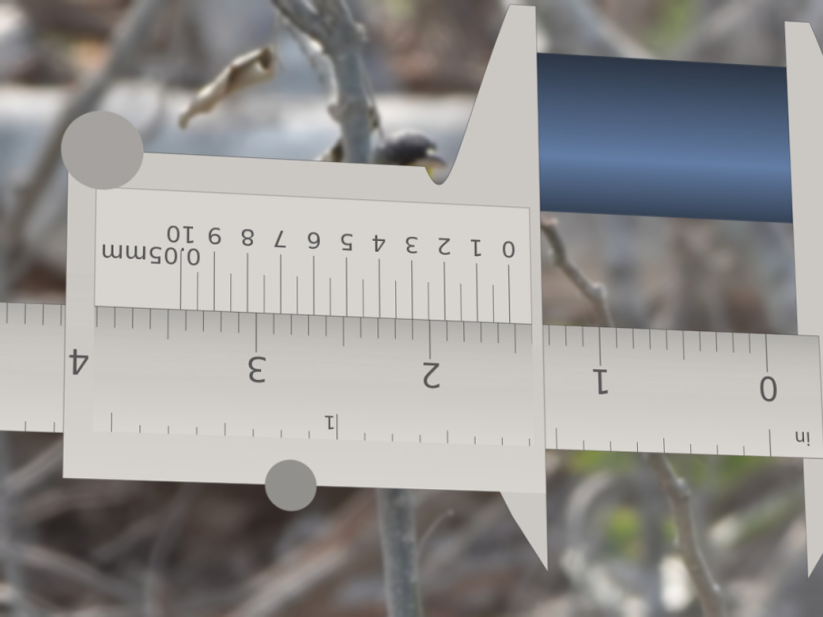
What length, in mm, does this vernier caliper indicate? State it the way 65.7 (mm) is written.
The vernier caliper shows 15.3 (mm)
